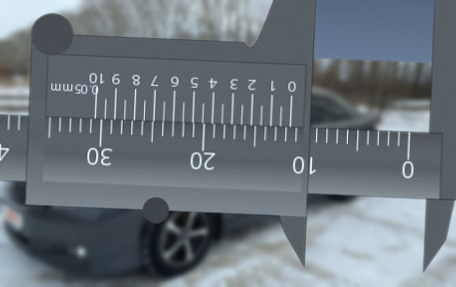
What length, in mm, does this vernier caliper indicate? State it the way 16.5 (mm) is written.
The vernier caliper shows 11.6 (mm)
